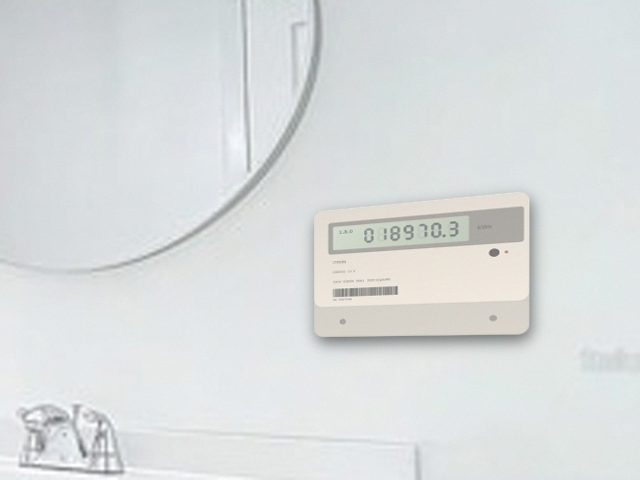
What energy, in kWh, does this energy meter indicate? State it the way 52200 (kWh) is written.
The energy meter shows 18970.3 (kWh)
